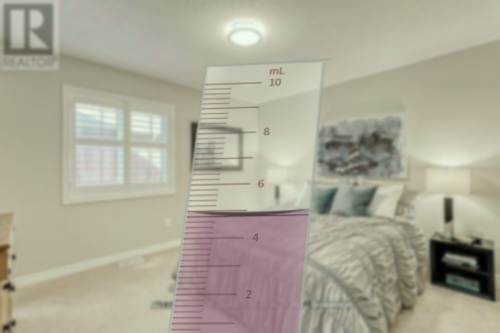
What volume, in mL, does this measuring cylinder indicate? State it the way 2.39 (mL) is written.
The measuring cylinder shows 4.8 (mL)
